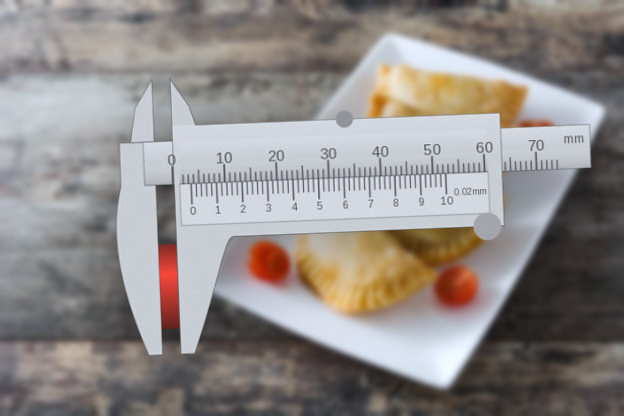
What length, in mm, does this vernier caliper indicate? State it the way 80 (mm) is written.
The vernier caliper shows 3.5 (mm)
